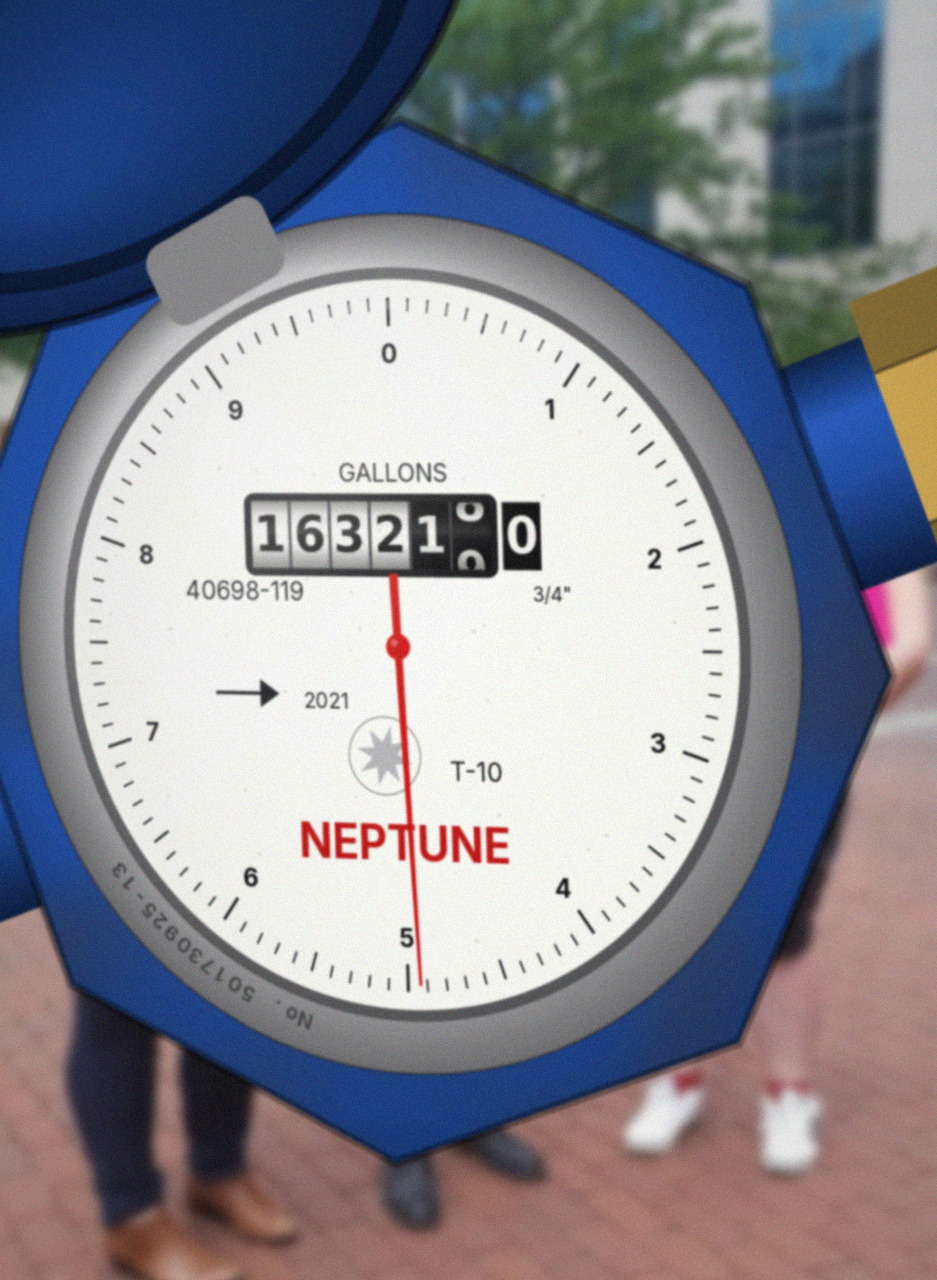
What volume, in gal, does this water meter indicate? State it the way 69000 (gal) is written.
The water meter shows 1632184.9 (gal)
